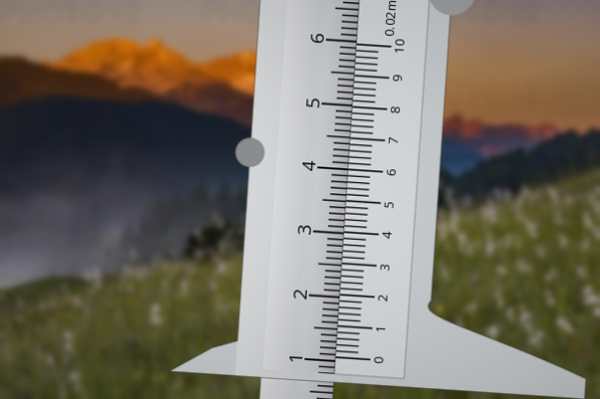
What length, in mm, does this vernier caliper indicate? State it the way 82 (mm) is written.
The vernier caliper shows 10.6 (mm)
